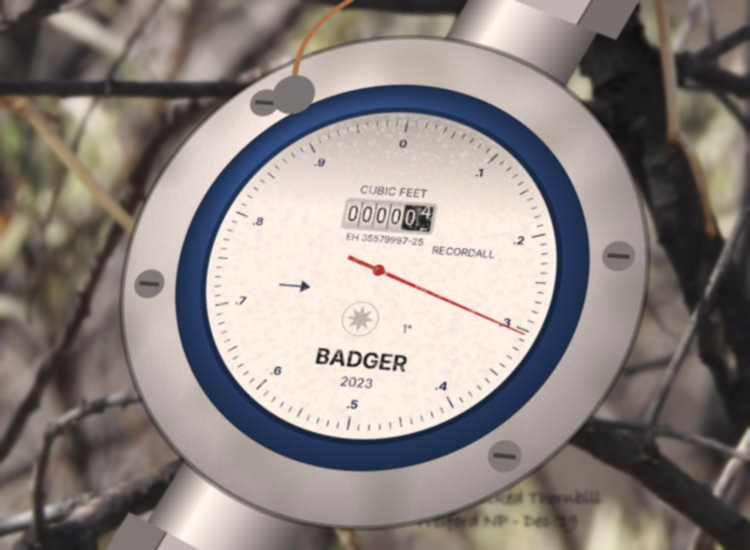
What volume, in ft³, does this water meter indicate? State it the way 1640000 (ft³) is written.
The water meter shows 4.30 (ft³)
